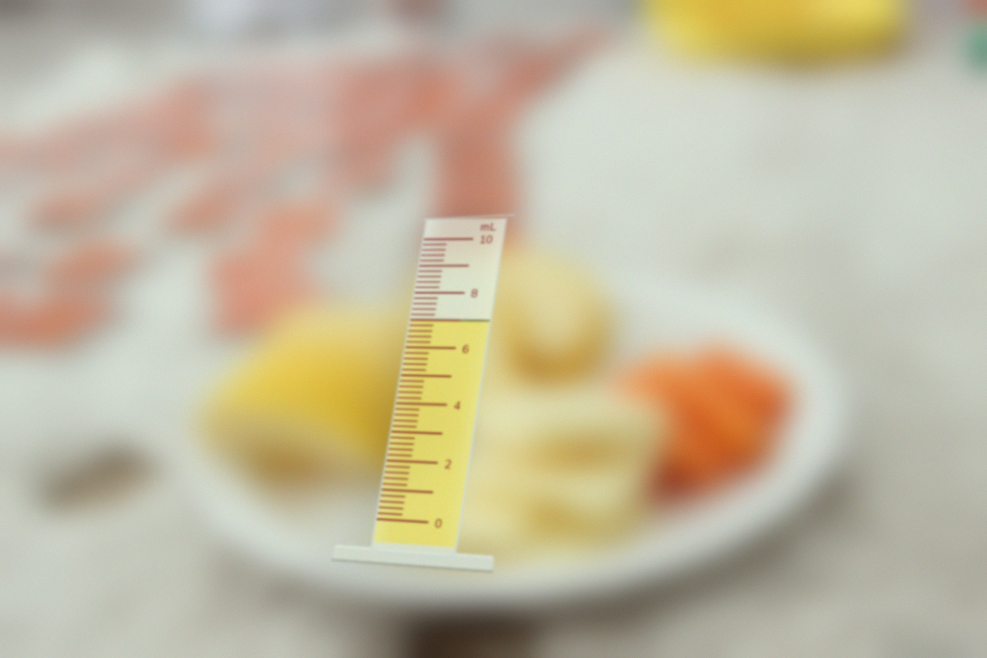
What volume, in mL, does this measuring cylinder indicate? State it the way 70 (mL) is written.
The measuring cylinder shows 7 (mL)
